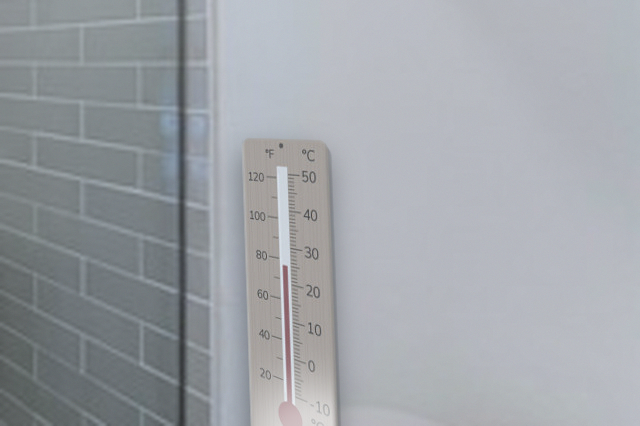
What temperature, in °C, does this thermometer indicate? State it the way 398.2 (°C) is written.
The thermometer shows 25 (°C)
